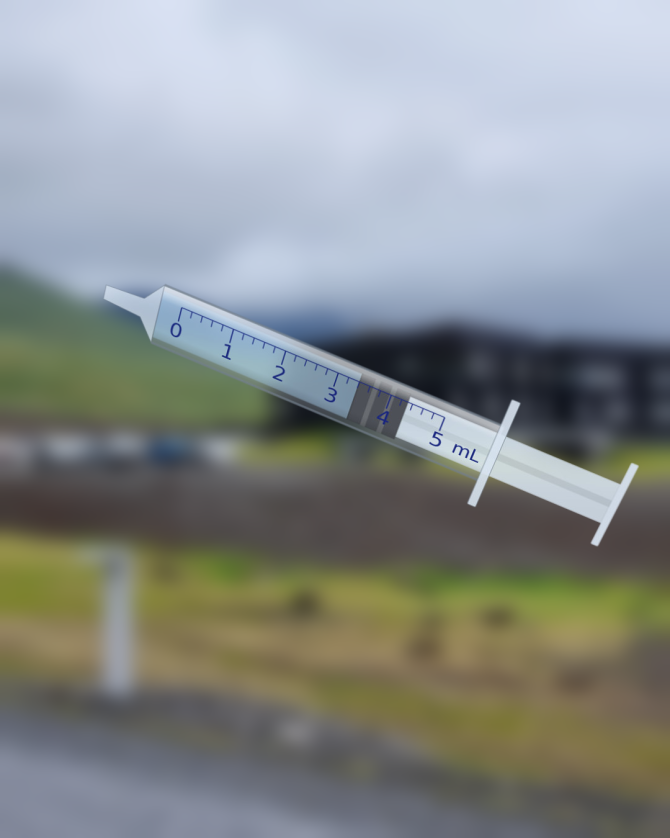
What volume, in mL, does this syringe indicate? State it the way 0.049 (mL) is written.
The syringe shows 3.4 (mL)
